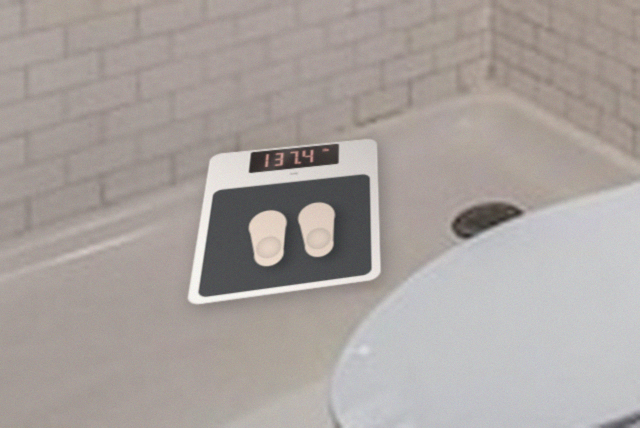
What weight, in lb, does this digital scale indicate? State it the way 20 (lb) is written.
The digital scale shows 137.4 (lb)
